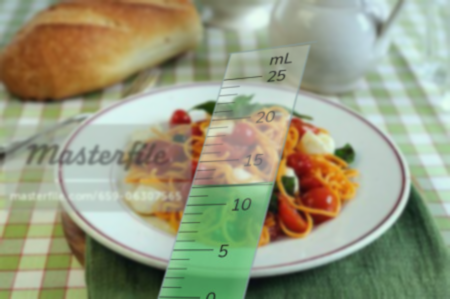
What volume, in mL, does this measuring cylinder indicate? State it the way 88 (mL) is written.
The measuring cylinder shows 12 (mL)
